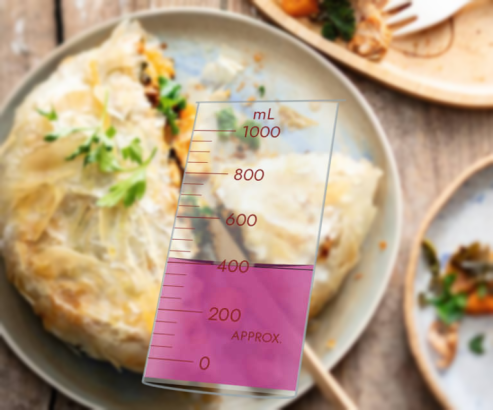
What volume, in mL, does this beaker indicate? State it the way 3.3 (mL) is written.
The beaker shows 400 (mL)
